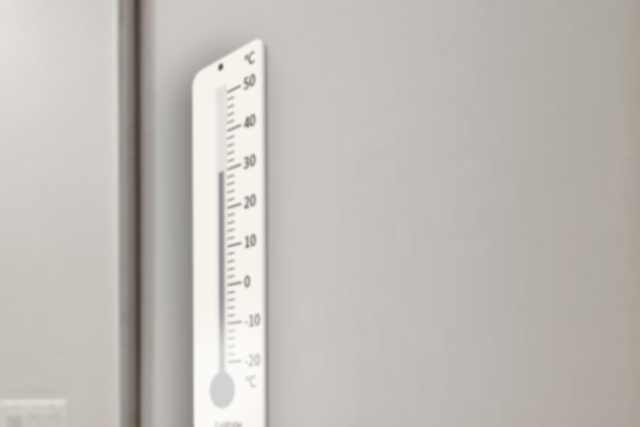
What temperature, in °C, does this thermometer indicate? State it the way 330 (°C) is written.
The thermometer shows 30 (°C)
